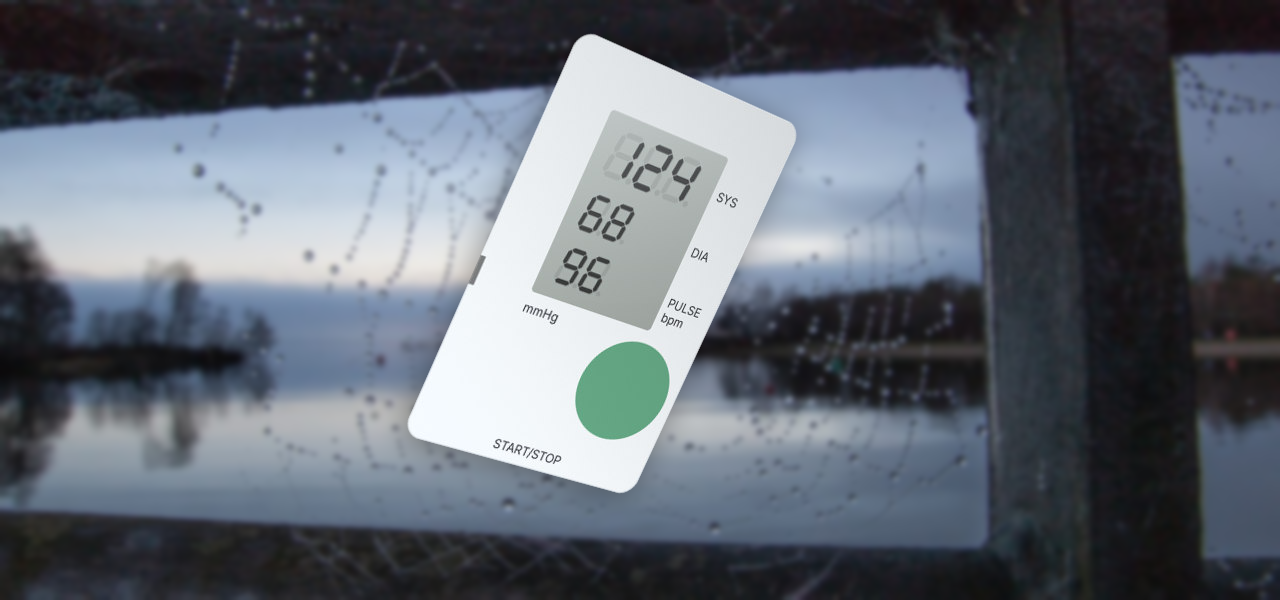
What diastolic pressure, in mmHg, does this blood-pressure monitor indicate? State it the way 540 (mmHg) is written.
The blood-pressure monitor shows 68 (mmHg)
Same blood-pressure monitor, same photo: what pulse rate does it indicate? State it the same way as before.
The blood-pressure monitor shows 96 (bpm)
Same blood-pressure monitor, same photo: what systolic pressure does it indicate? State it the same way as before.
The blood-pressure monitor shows 124 (mmHg)
